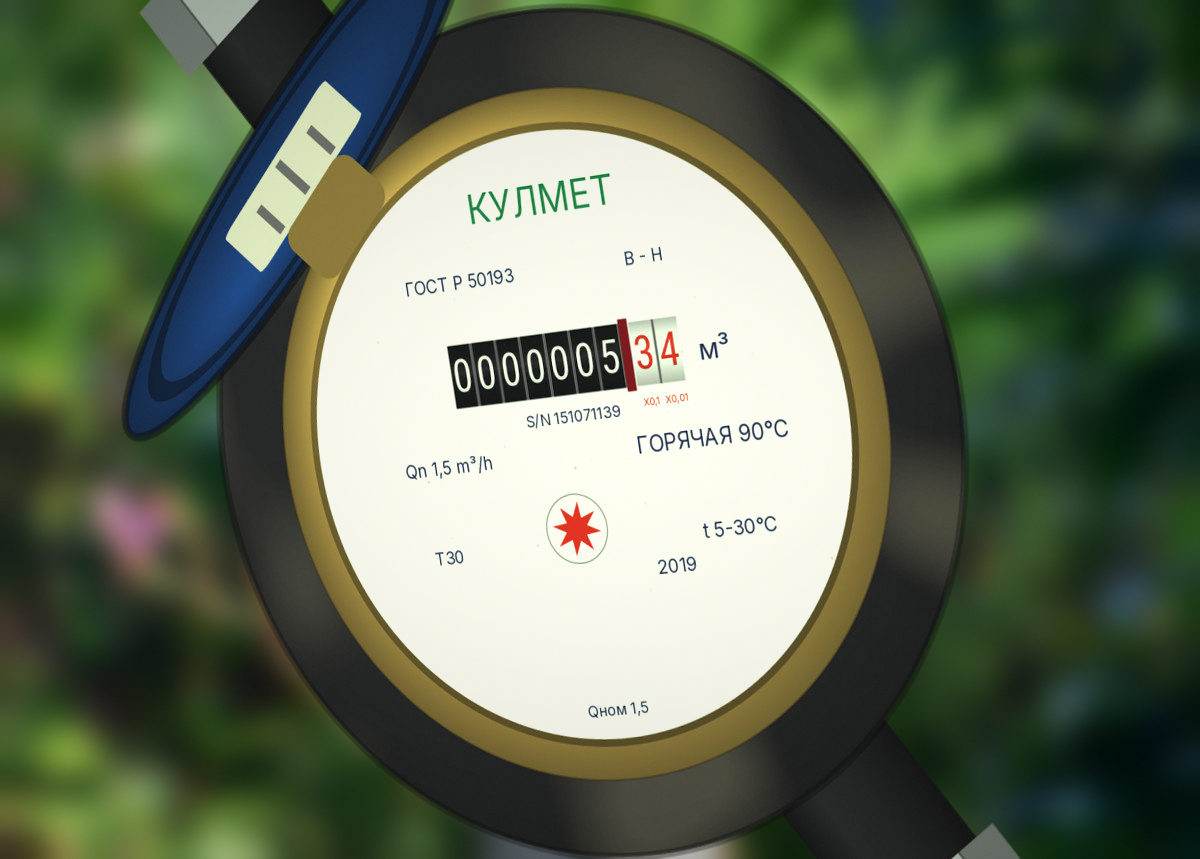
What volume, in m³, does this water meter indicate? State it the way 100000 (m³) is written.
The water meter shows 5.34 (m³)
